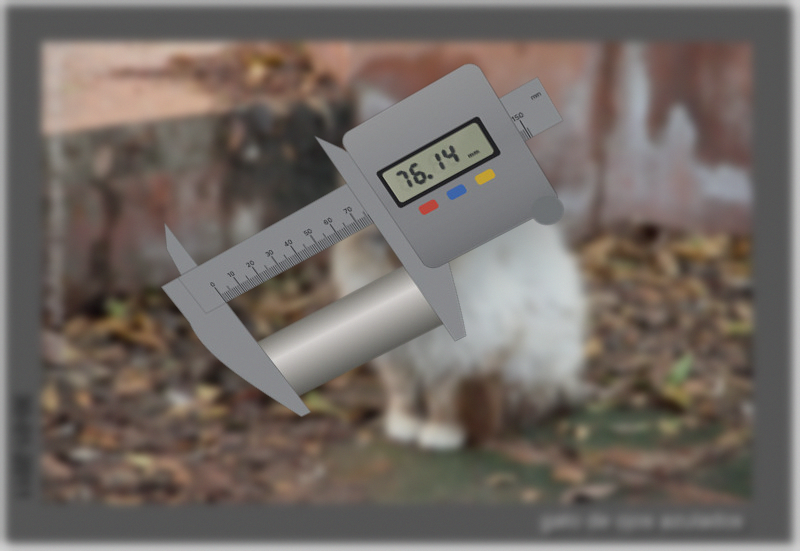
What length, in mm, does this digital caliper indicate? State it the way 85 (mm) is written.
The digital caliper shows 76.14 (mm)
